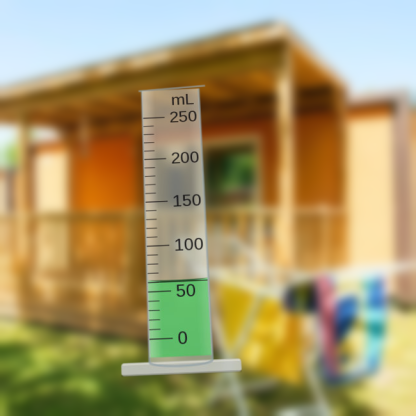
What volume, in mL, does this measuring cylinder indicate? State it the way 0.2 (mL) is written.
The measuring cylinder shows 60 (mL)
